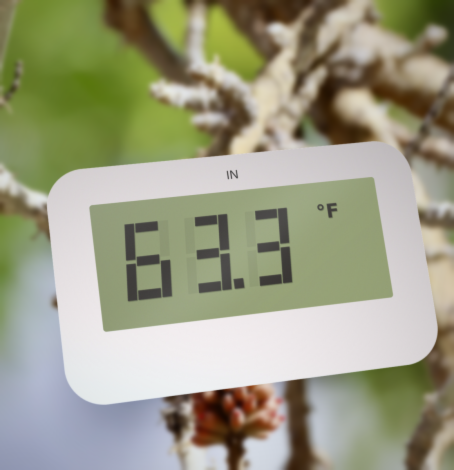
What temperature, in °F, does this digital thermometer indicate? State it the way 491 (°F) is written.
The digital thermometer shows 63.3 (°F)
